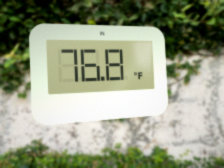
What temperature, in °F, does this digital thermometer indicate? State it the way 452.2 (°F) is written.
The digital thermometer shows 76.8 (°F)
